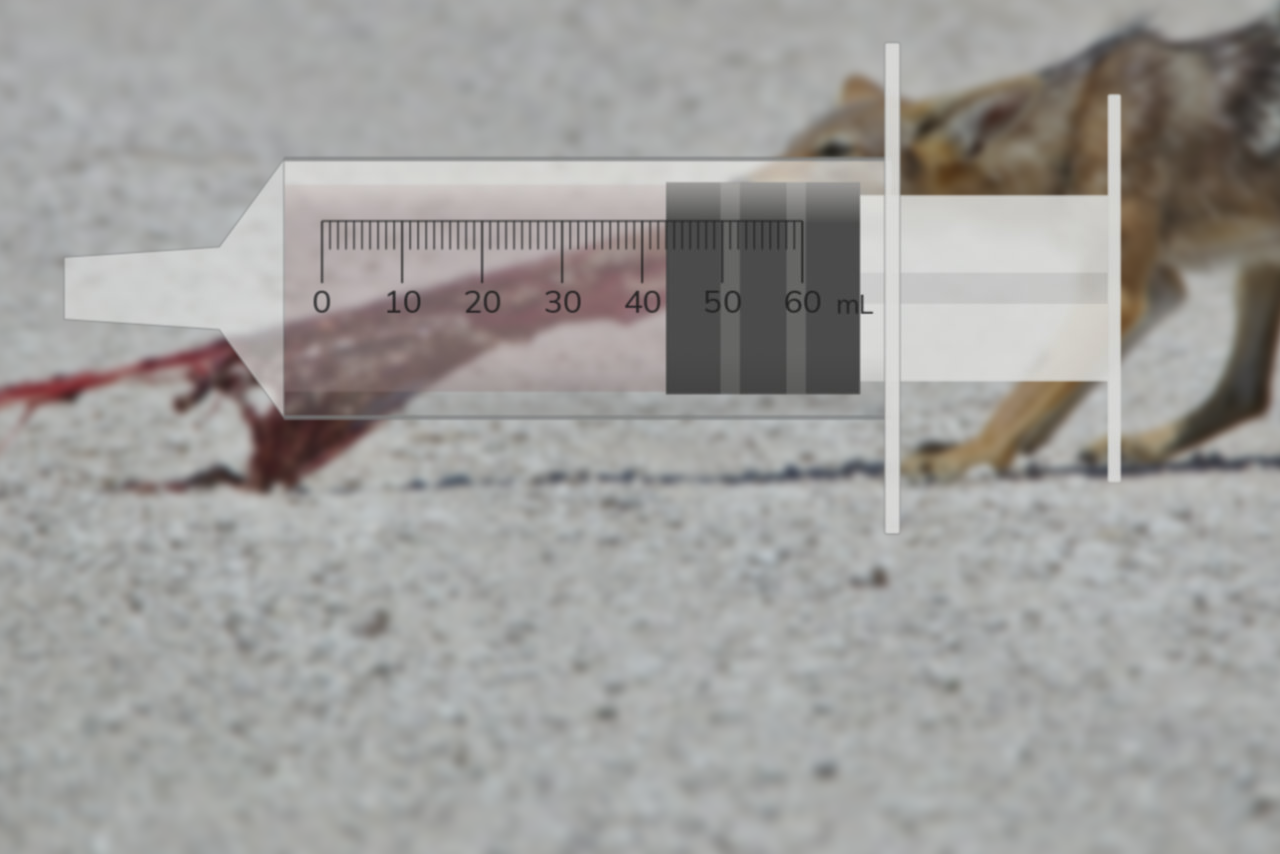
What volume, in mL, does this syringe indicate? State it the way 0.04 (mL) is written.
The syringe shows 43 (mL)
